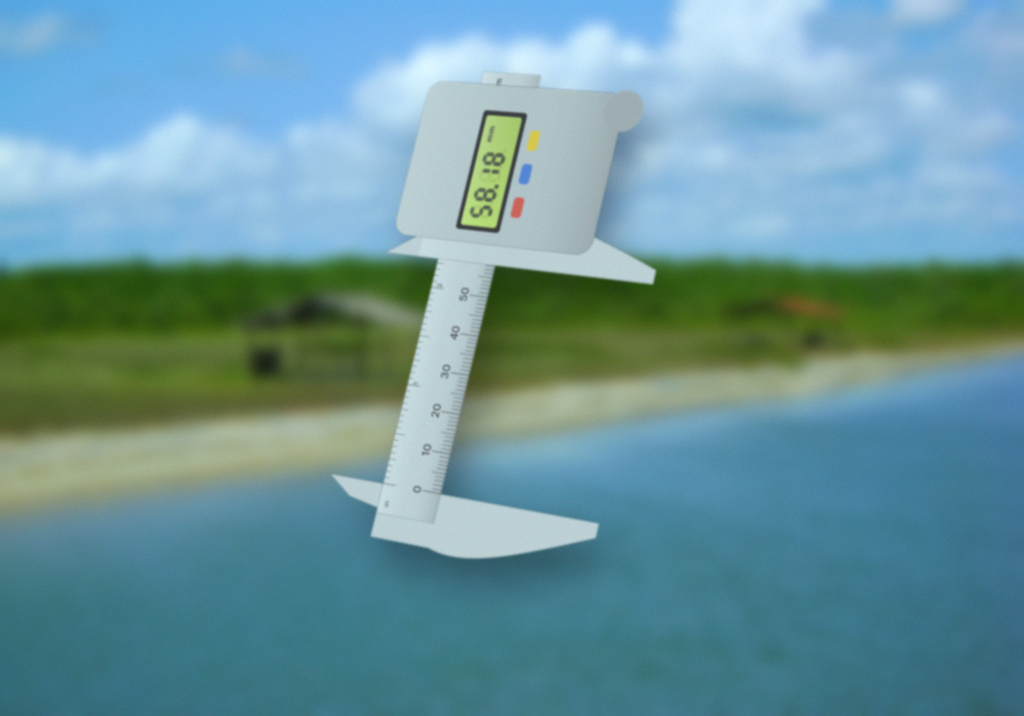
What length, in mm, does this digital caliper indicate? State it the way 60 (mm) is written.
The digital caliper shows 58.18 (mm)
